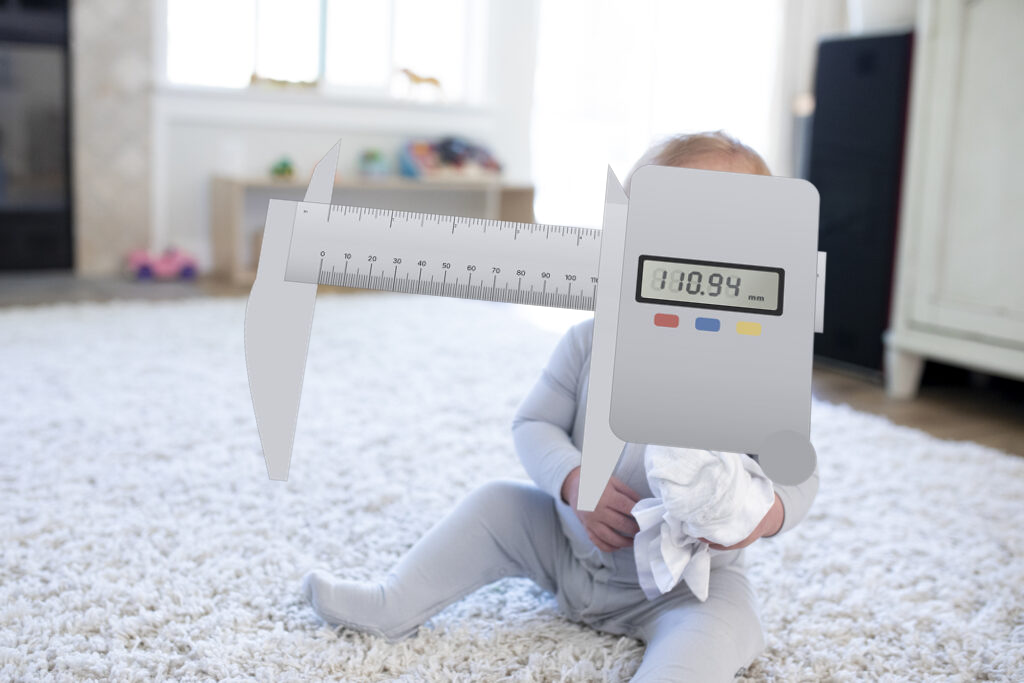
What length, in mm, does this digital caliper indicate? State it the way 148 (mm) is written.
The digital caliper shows 110.94 (mm)
